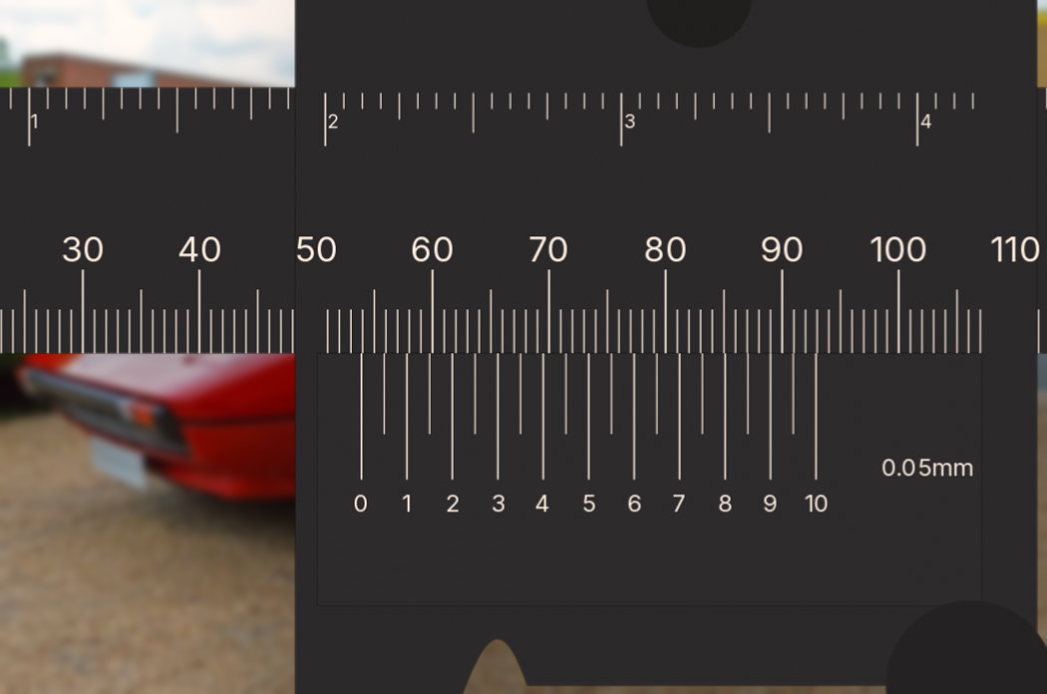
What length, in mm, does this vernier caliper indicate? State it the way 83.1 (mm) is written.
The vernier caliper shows 53.9 (mm)
